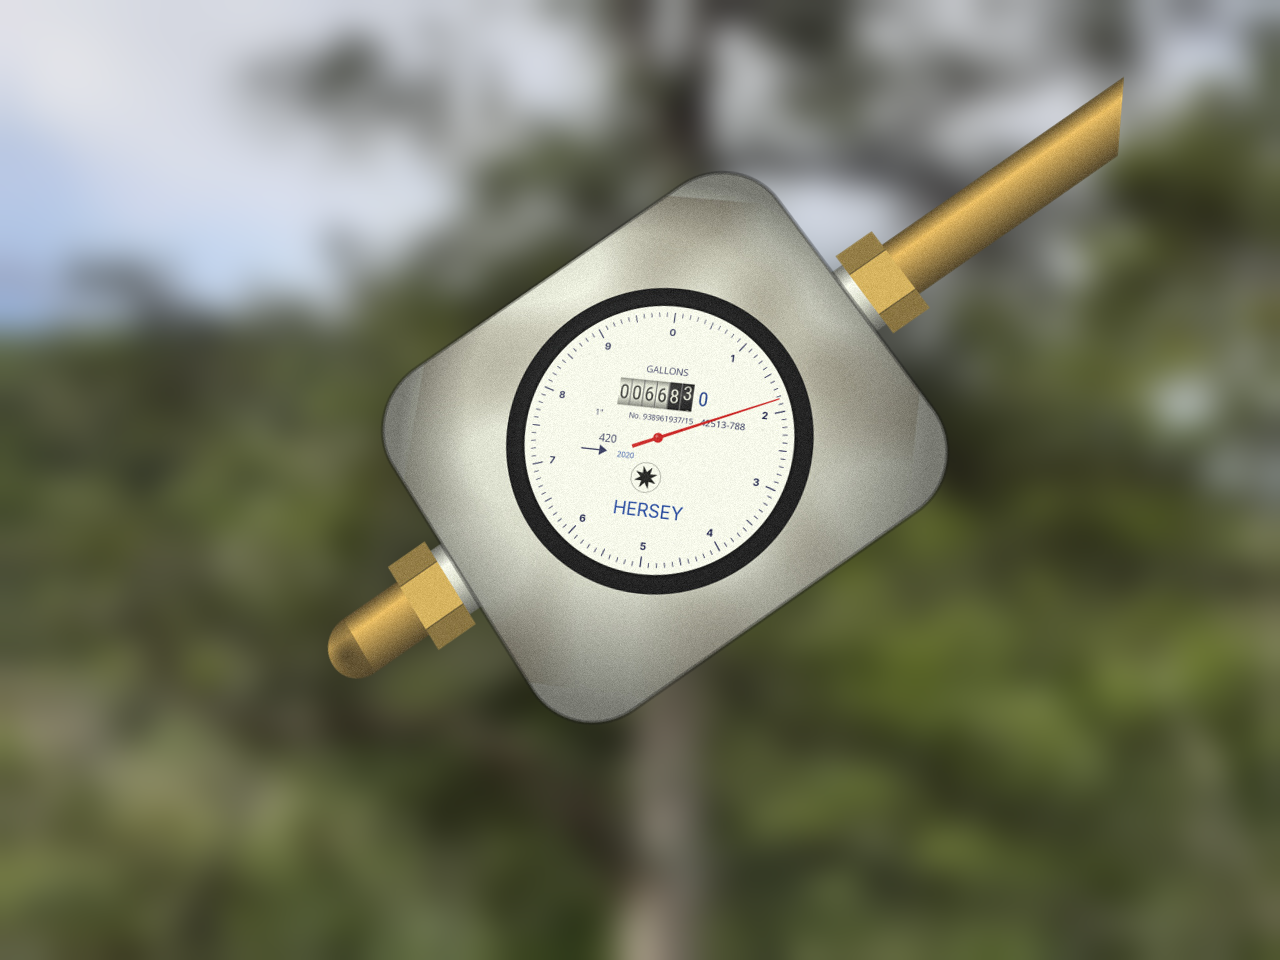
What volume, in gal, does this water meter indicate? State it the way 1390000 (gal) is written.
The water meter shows 66831.8 (gal)
